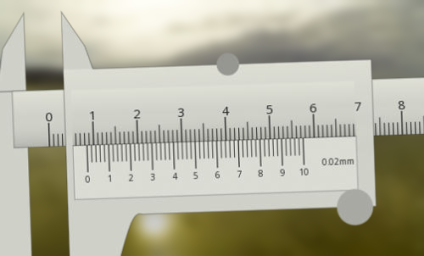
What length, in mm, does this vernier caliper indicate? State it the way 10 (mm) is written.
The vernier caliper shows 8.5 (mm)
